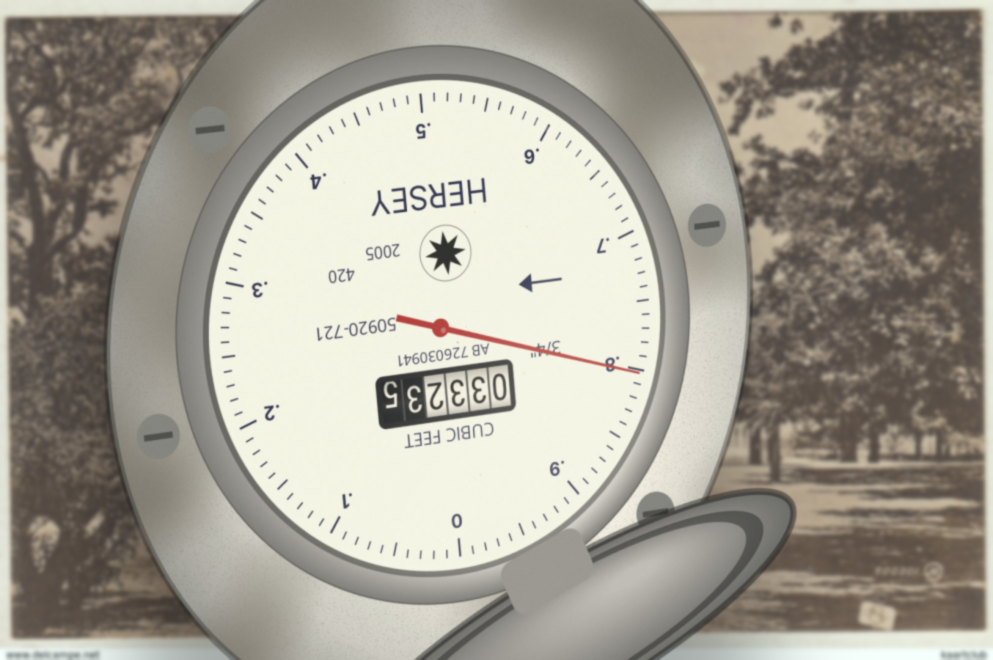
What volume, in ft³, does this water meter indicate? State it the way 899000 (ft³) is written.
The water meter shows 33234.80 (ft³)
